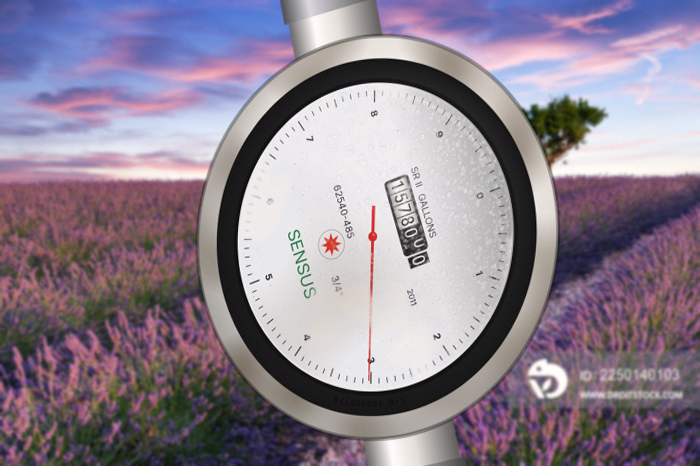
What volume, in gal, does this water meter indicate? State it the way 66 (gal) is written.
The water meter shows 1578003.0 (gal)
